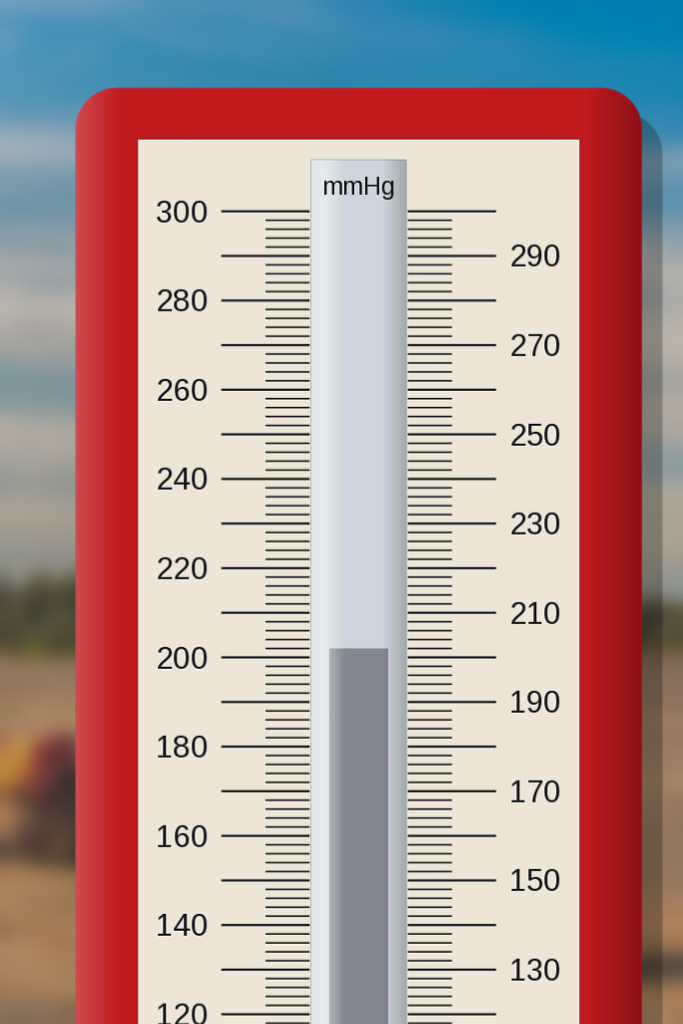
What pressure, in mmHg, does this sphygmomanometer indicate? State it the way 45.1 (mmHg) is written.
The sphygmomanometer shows 202 (mmHg)
